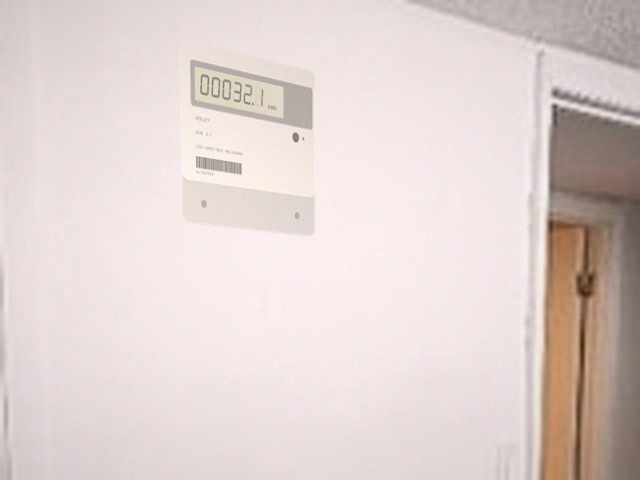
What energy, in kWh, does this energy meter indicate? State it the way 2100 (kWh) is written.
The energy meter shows 32.1 (kWh)
